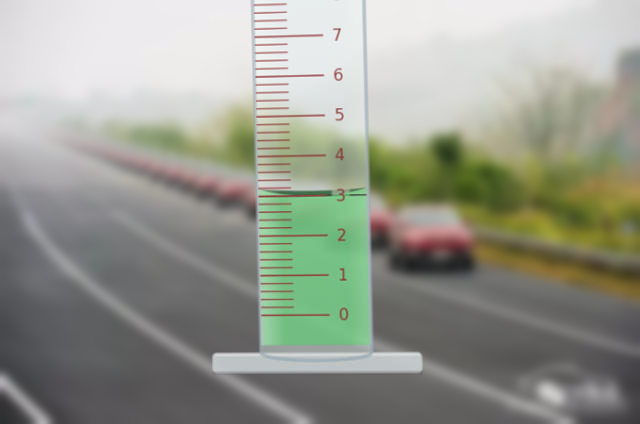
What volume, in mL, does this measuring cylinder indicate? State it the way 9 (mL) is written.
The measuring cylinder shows 3 (mL)
